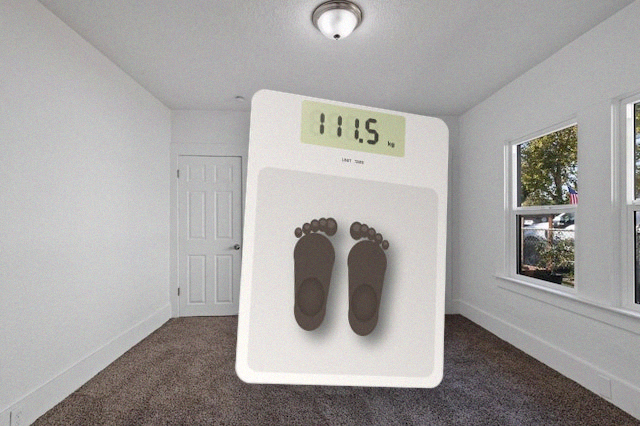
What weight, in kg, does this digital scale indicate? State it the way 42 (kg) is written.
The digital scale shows 111.5 (kg)
